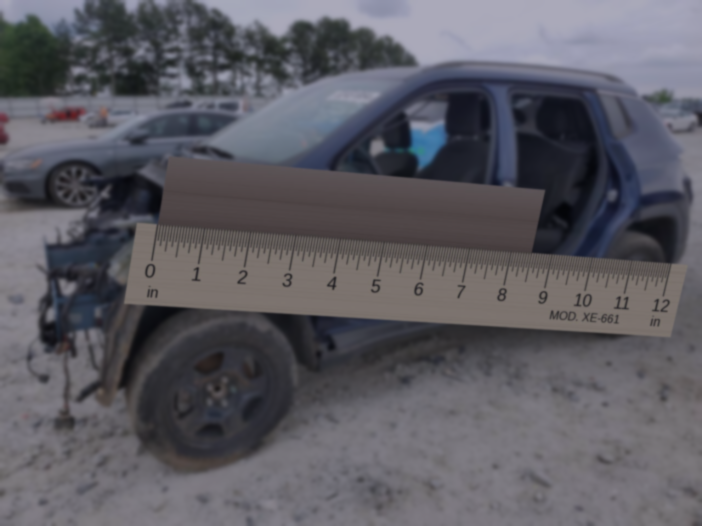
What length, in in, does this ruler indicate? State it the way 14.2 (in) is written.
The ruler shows 8.5 (in)
